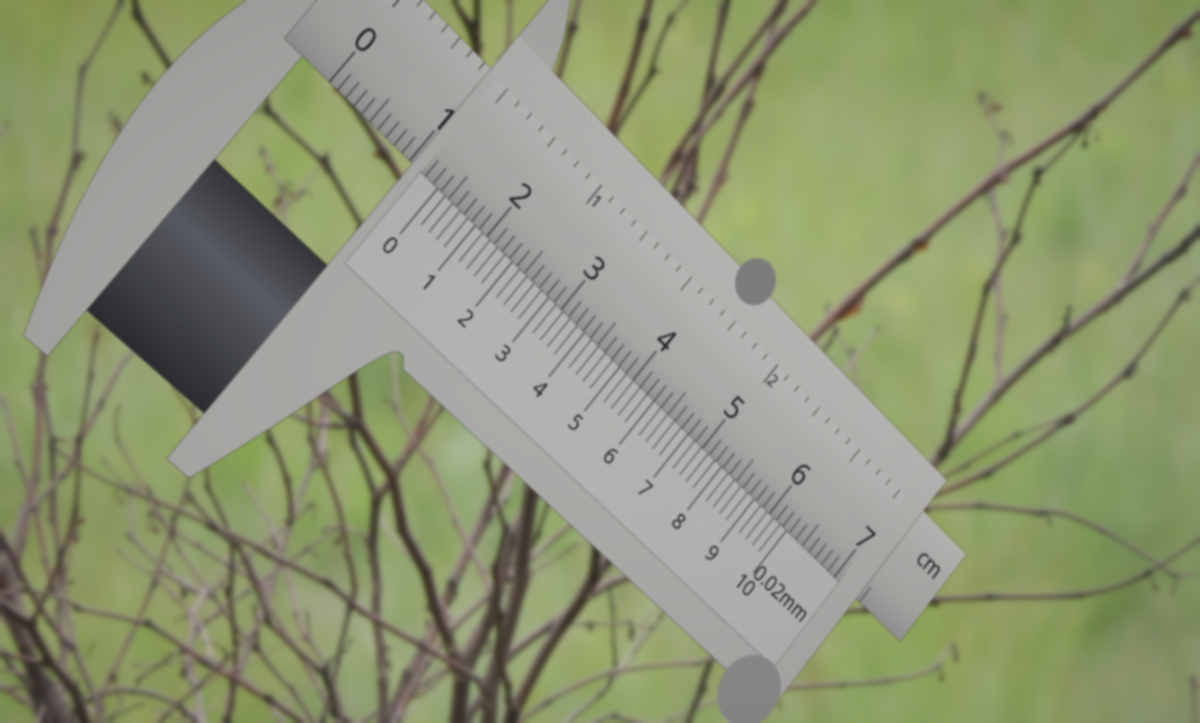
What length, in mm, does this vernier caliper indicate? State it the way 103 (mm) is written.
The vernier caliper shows 13.6 (mm)
